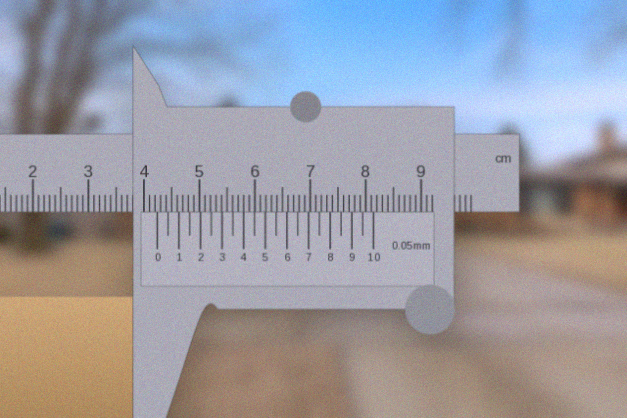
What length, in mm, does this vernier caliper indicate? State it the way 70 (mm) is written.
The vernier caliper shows 42.4 (mm)
